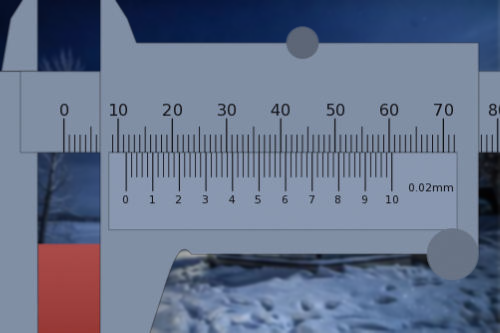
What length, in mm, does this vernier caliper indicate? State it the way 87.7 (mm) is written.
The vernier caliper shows 11.5 (mm)
